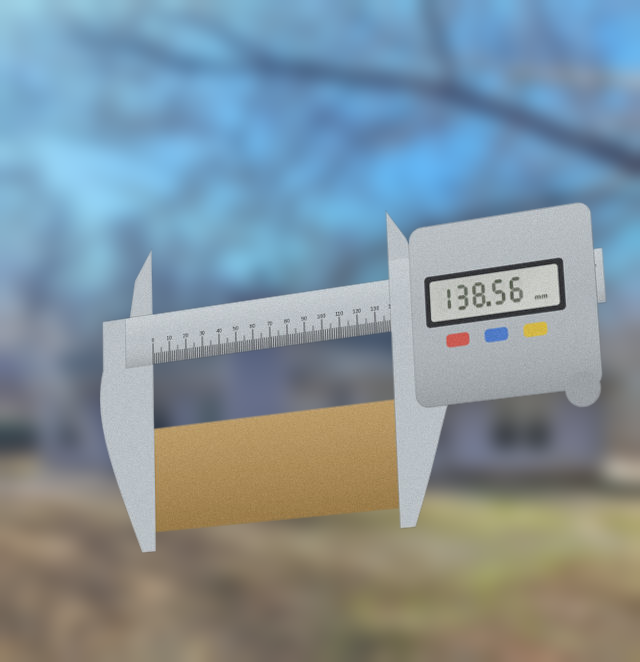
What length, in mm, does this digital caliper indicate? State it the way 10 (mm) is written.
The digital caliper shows 138.56 (mm)
